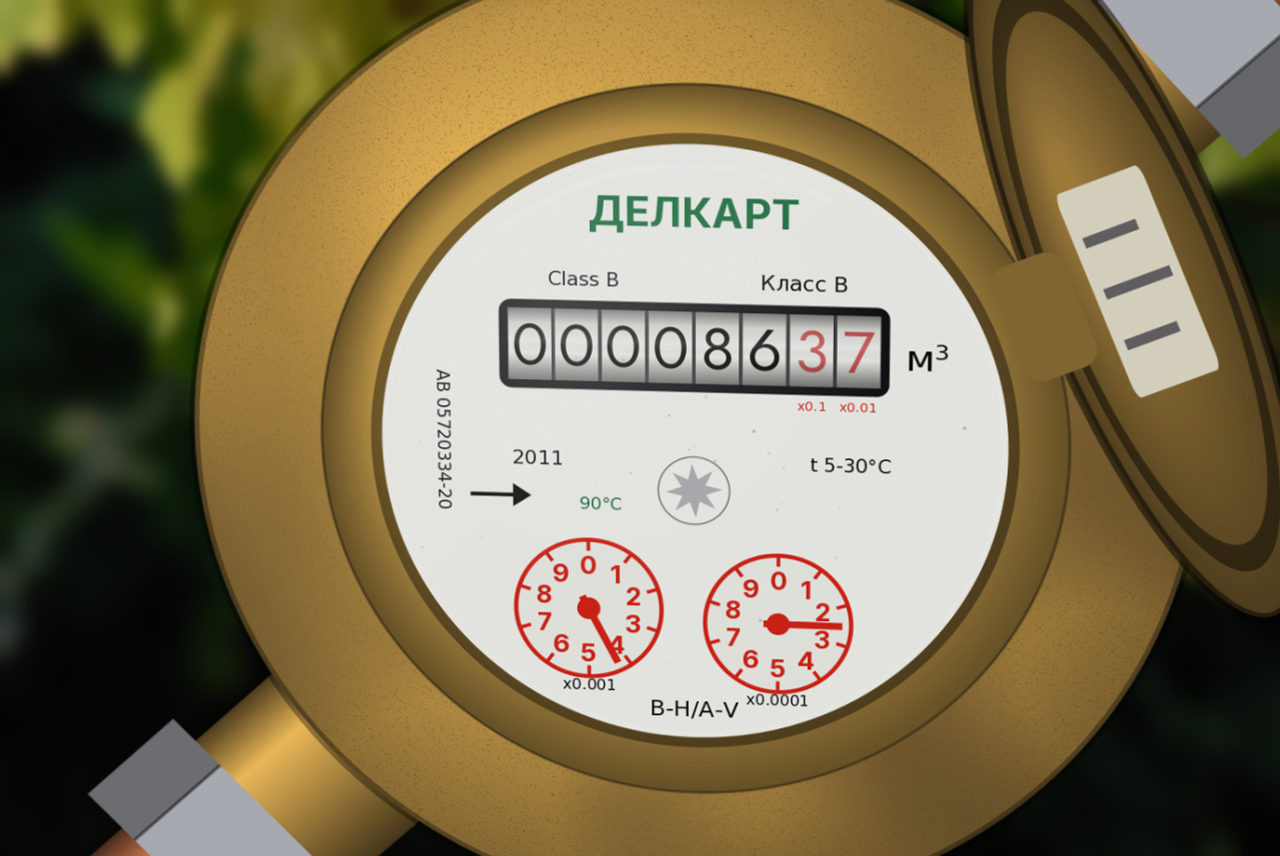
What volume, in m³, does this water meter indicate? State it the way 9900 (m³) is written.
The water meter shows 86.3742 (m³)
